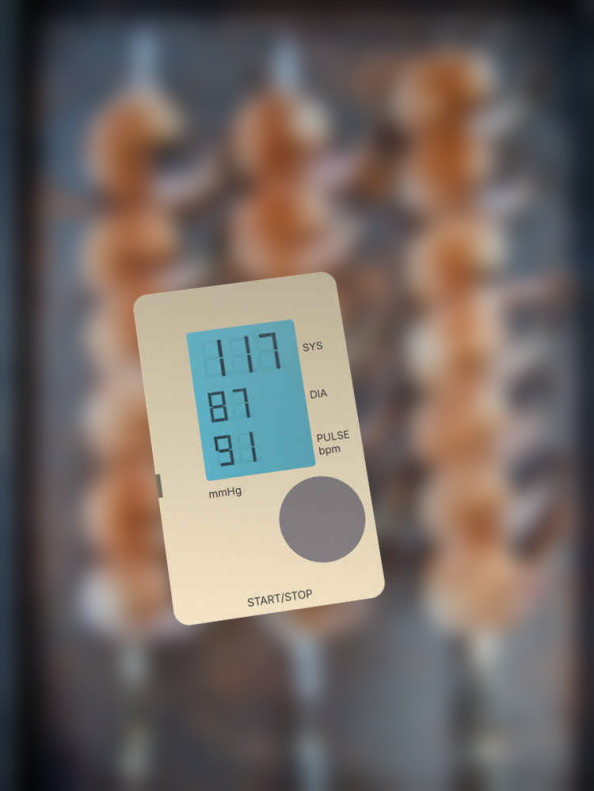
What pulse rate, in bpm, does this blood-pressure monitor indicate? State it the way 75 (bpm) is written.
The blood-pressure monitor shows 91 (bpm)
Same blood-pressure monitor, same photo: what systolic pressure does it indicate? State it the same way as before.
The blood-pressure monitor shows 117 (mmHg)
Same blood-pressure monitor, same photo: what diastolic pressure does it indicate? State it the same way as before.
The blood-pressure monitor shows 87 (mmHg)
